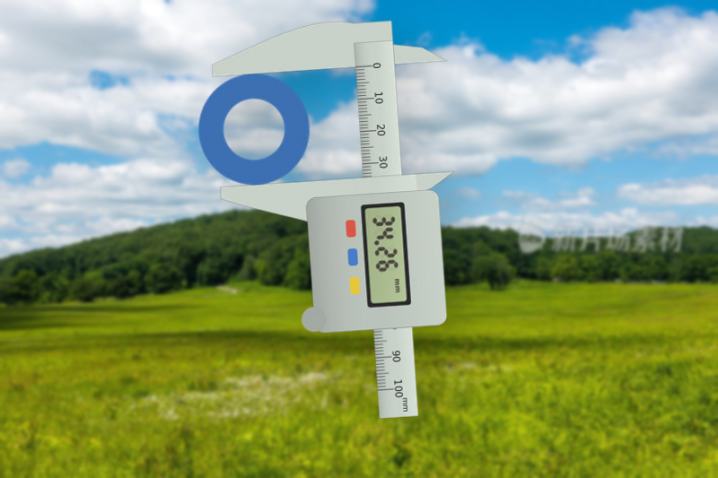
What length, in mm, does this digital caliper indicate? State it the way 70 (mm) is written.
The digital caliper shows 34.26 (mm)
